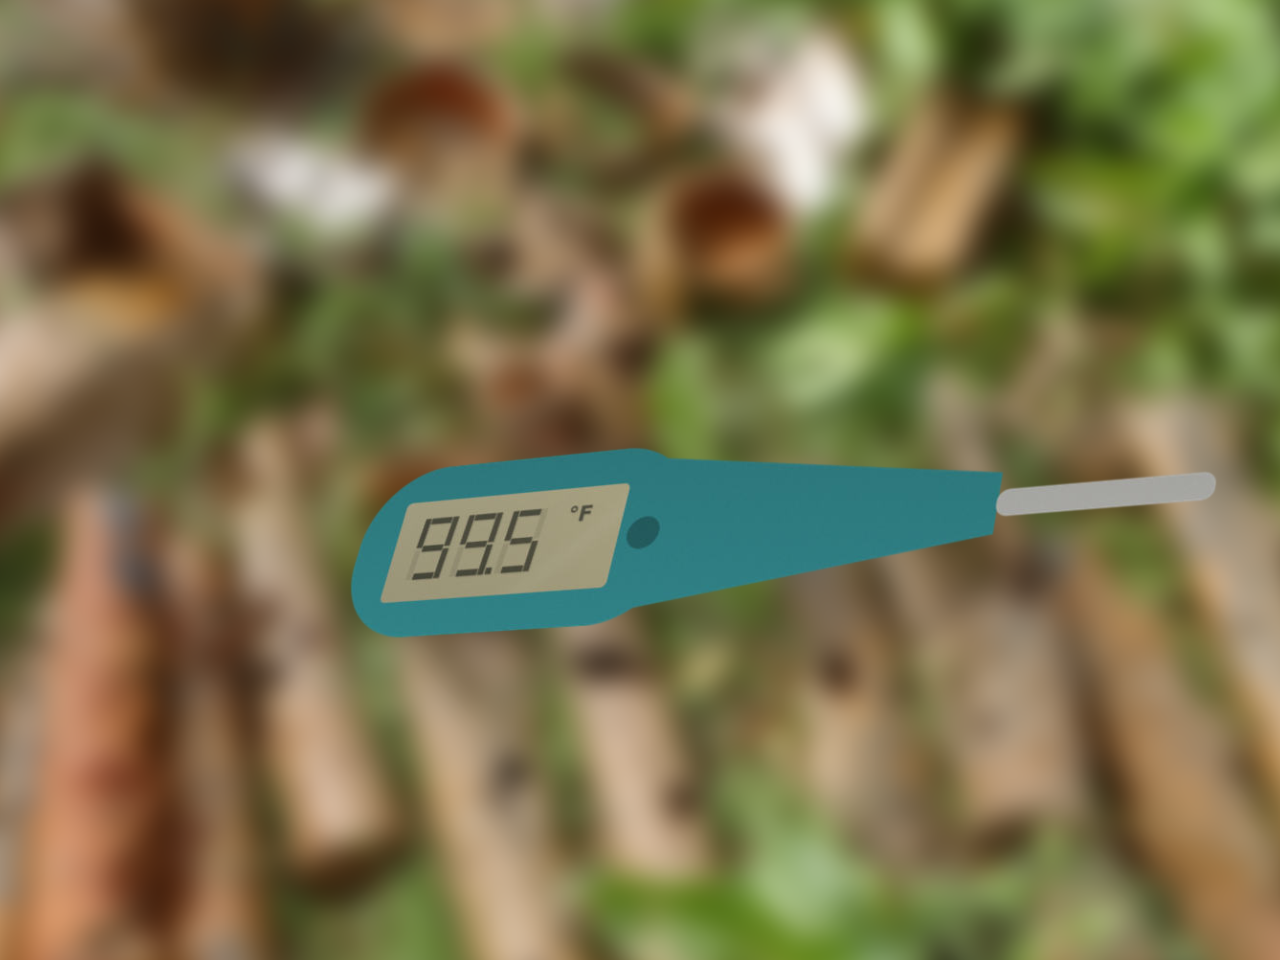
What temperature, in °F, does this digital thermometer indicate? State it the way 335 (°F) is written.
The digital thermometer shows 99.5 (°F)
